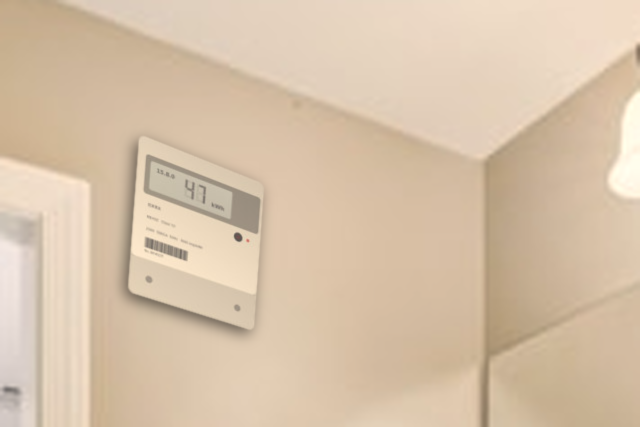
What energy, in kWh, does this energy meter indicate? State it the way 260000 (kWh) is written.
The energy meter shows 47 (kWh)
